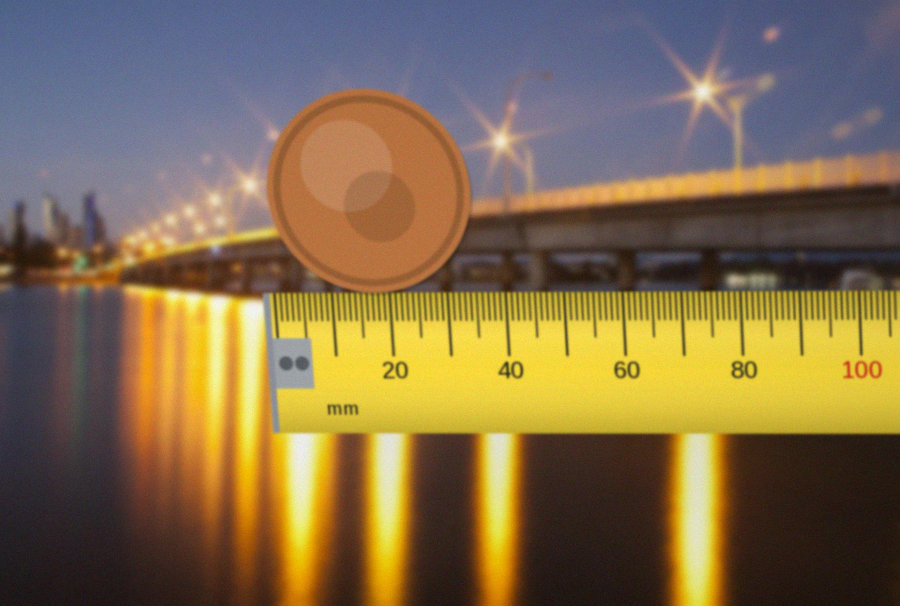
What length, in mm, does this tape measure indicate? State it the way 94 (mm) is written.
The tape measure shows 35 (mm)
